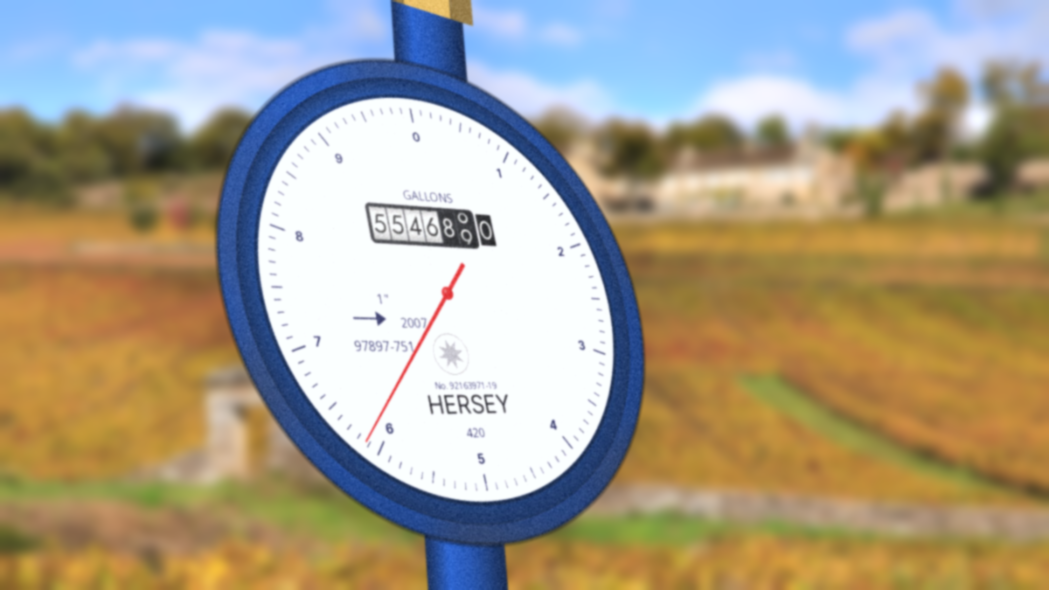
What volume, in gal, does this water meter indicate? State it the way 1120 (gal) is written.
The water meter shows 5546886.1 (gal)
